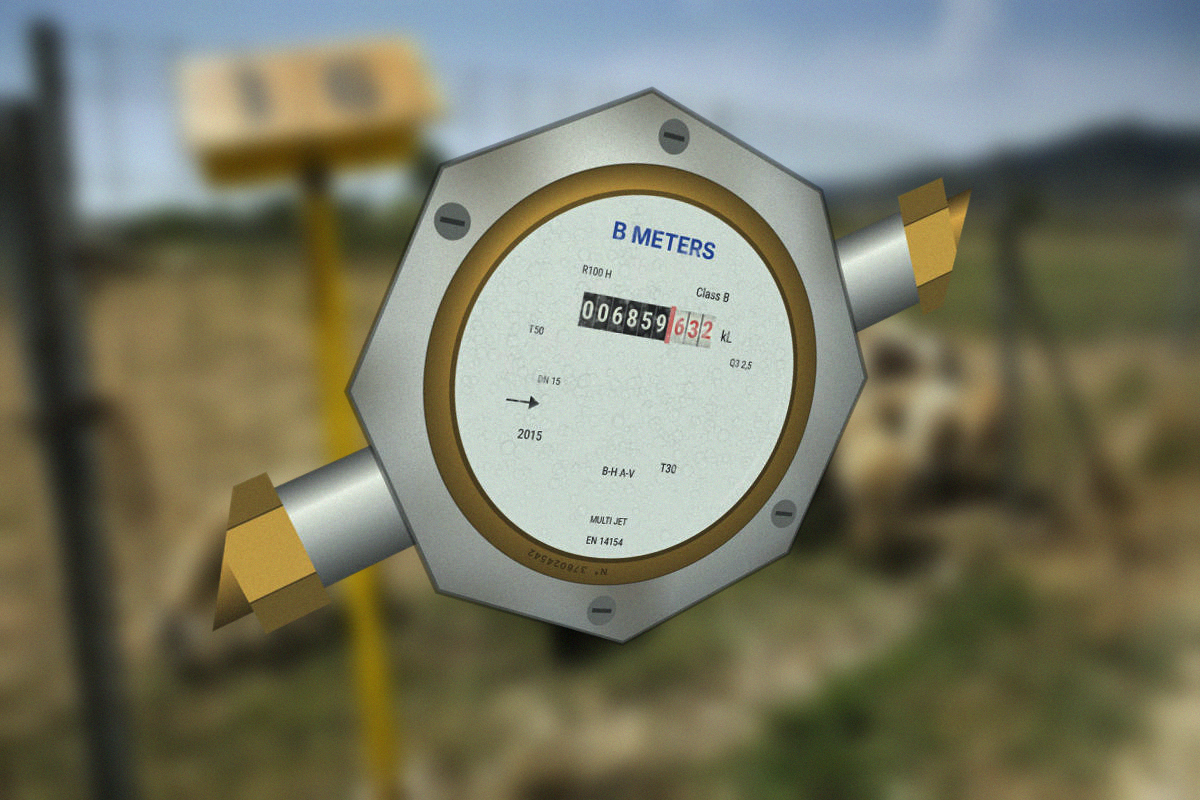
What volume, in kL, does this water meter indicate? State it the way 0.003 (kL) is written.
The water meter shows 6859.632 (kL)
